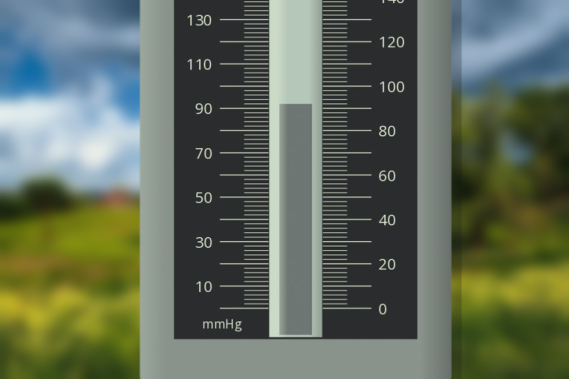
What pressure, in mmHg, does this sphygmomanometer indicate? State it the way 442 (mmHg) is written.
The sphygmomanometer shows 92 (mmHg)
